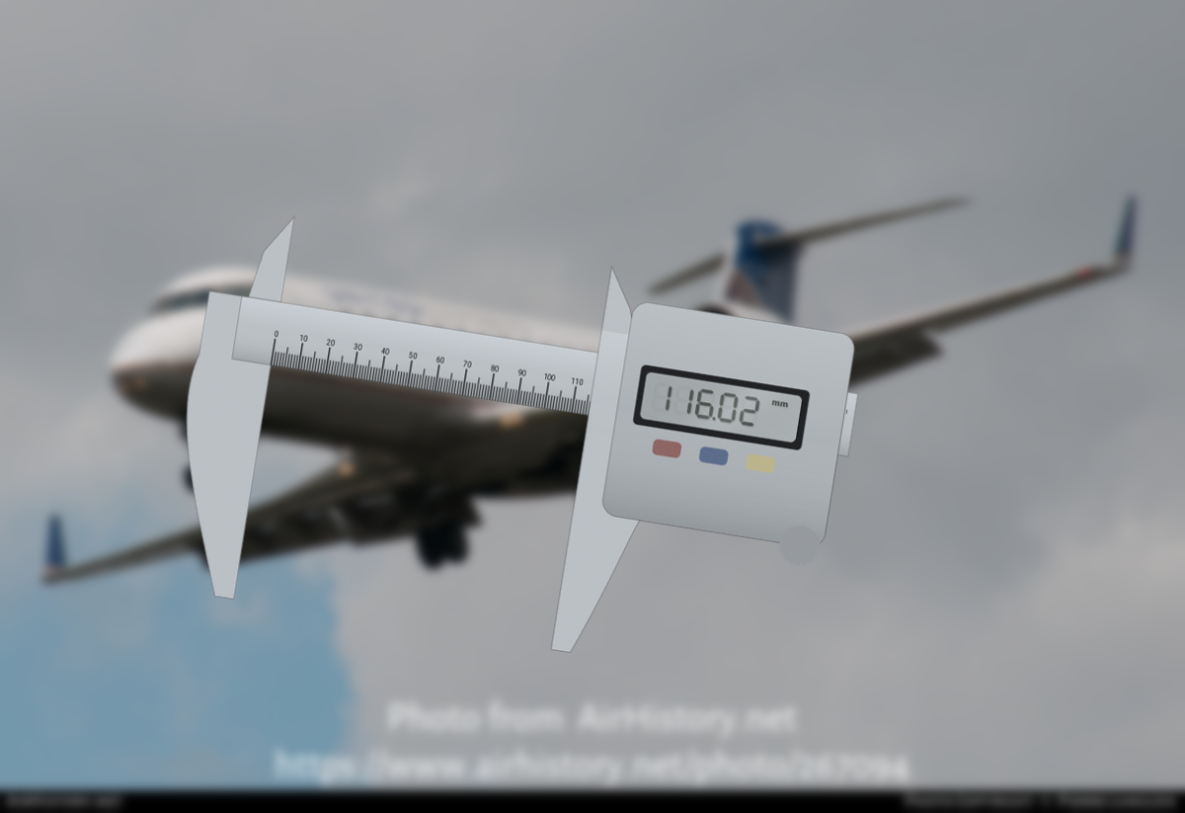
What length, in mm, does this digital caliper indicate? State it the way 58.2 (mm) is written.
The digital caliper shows 116.02 (mm)
